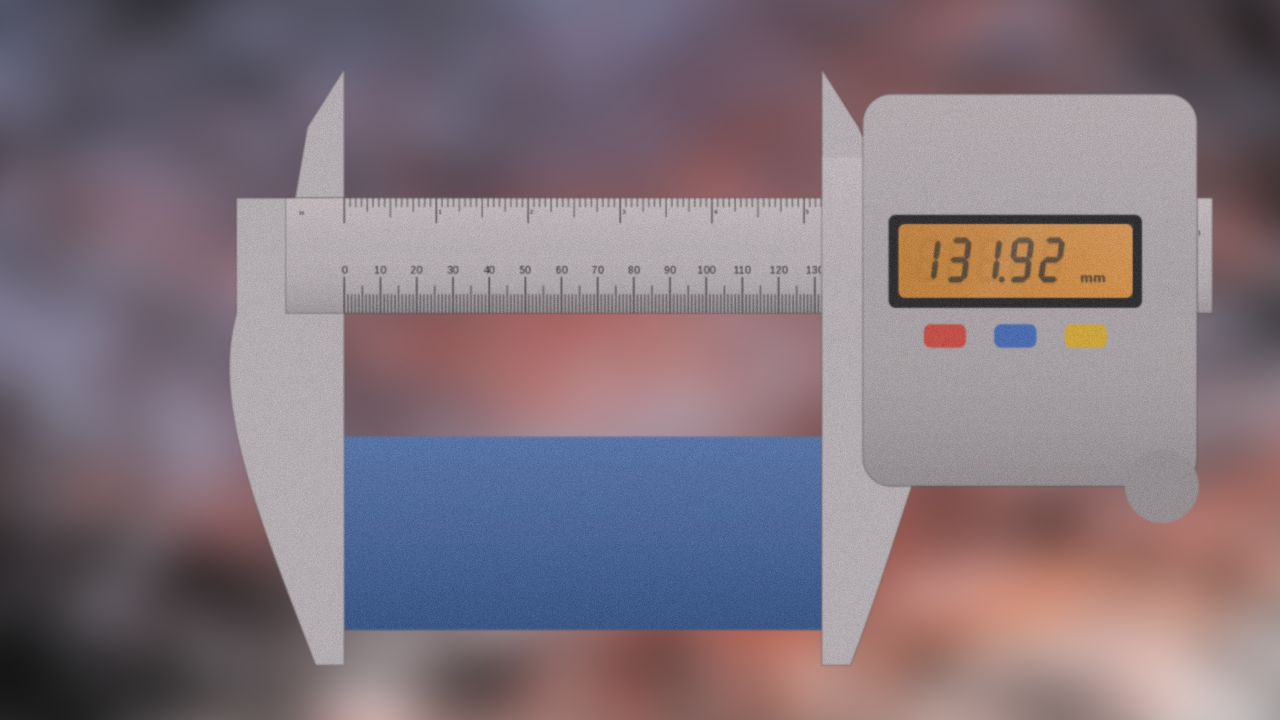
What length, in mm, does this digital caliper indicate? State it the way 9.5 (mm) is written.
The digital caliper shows 131.92 (mm)
